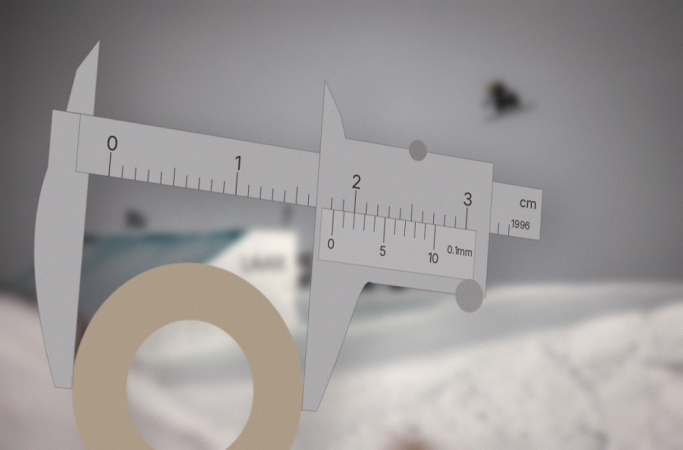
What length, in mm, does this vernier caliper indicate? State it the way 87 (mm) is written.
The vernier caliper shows 18.2 (mm)
